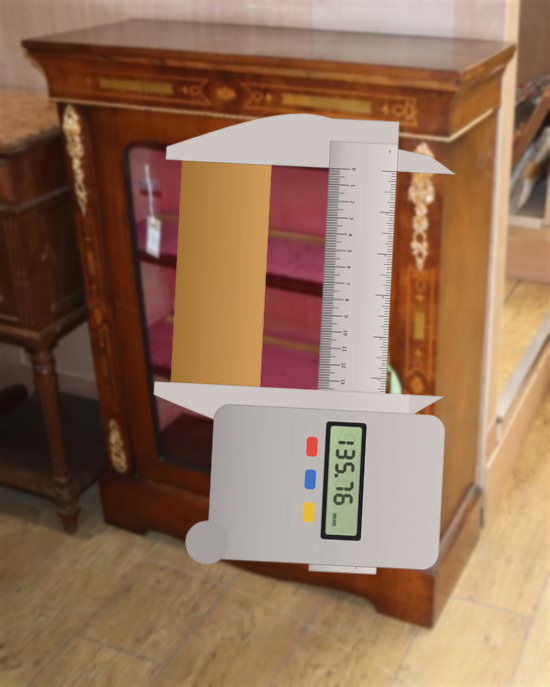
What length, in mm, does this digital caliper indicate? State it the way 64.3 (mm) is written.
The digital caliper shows 135.76 (mm)
